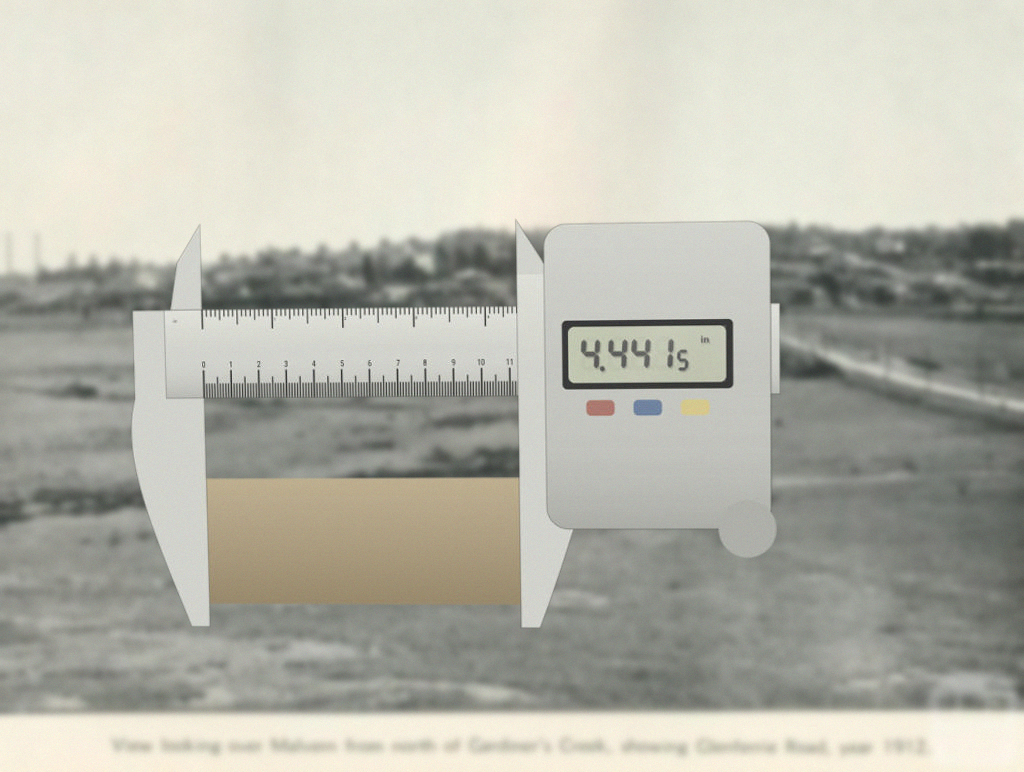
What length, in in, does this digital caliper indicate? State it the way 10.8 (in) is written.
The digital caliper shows 4.4415 (in)
